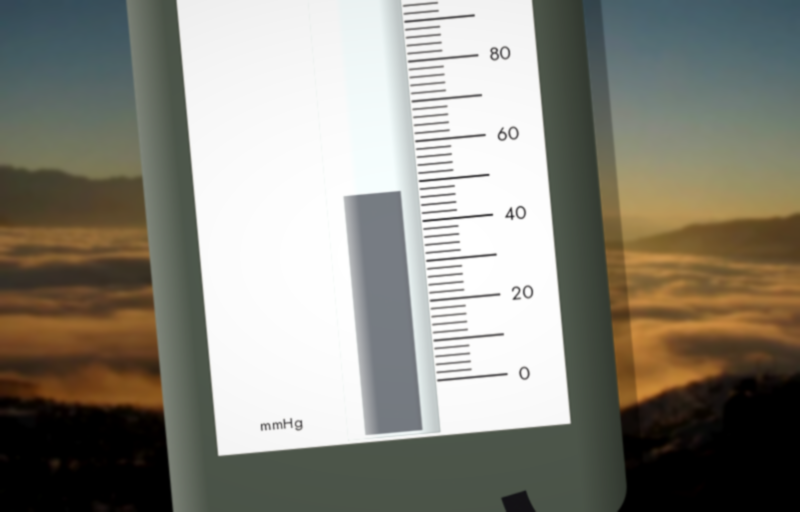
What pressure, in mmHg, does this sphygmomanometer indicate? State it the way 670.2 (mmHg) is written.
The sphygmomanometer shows 48 (mmHg)
